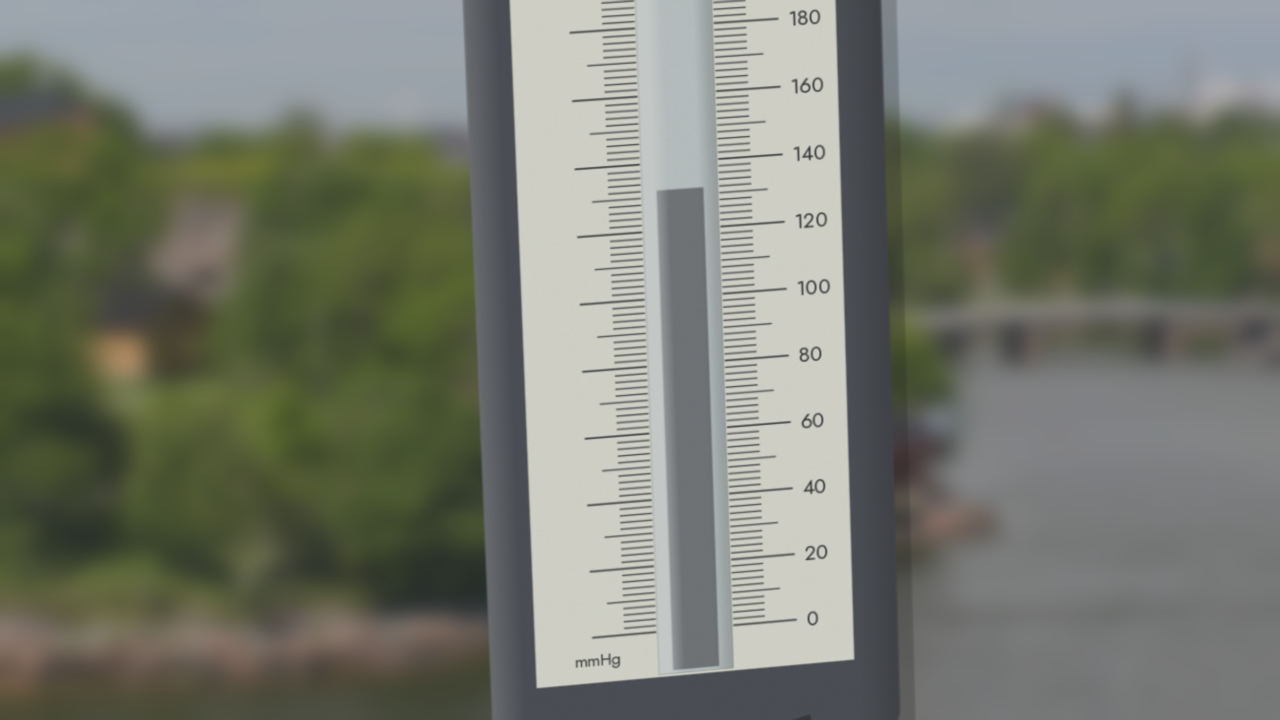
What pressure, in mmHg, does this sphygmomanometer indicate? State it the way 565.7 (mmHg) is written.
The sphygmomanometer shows 132 (mmHg)
